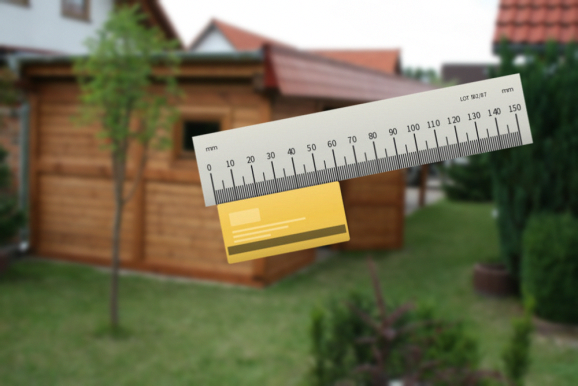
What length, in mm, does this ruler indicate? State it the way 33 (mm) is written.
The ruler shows 60 (mm)
